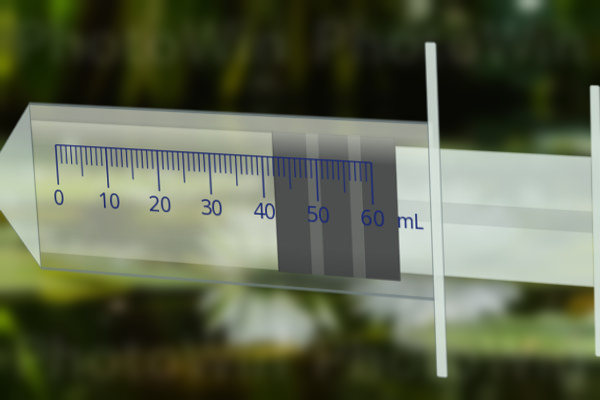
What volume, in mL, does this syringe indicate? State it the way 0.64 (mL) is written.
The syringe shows 42 (mL)
